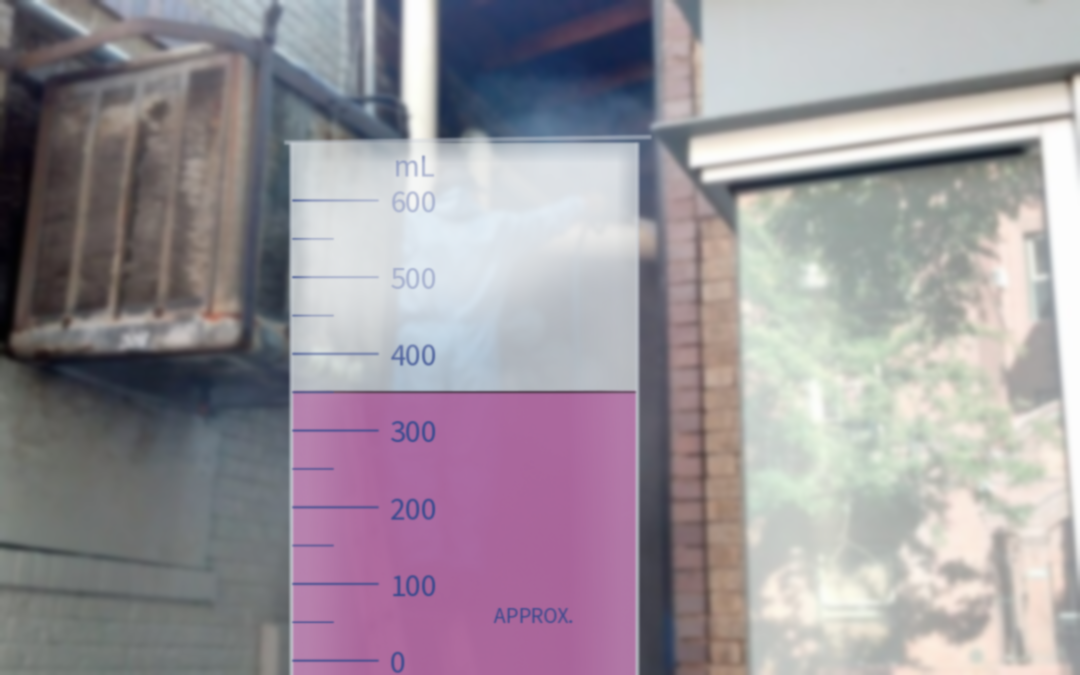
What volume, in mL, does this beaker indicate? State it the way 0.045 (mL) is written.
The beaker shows 350 (mL)
